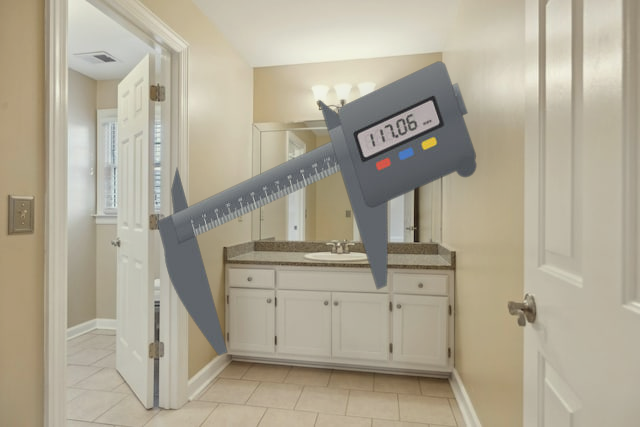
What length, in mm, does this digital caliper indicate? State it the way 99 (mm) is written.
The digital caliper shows 117.06 (mm)
